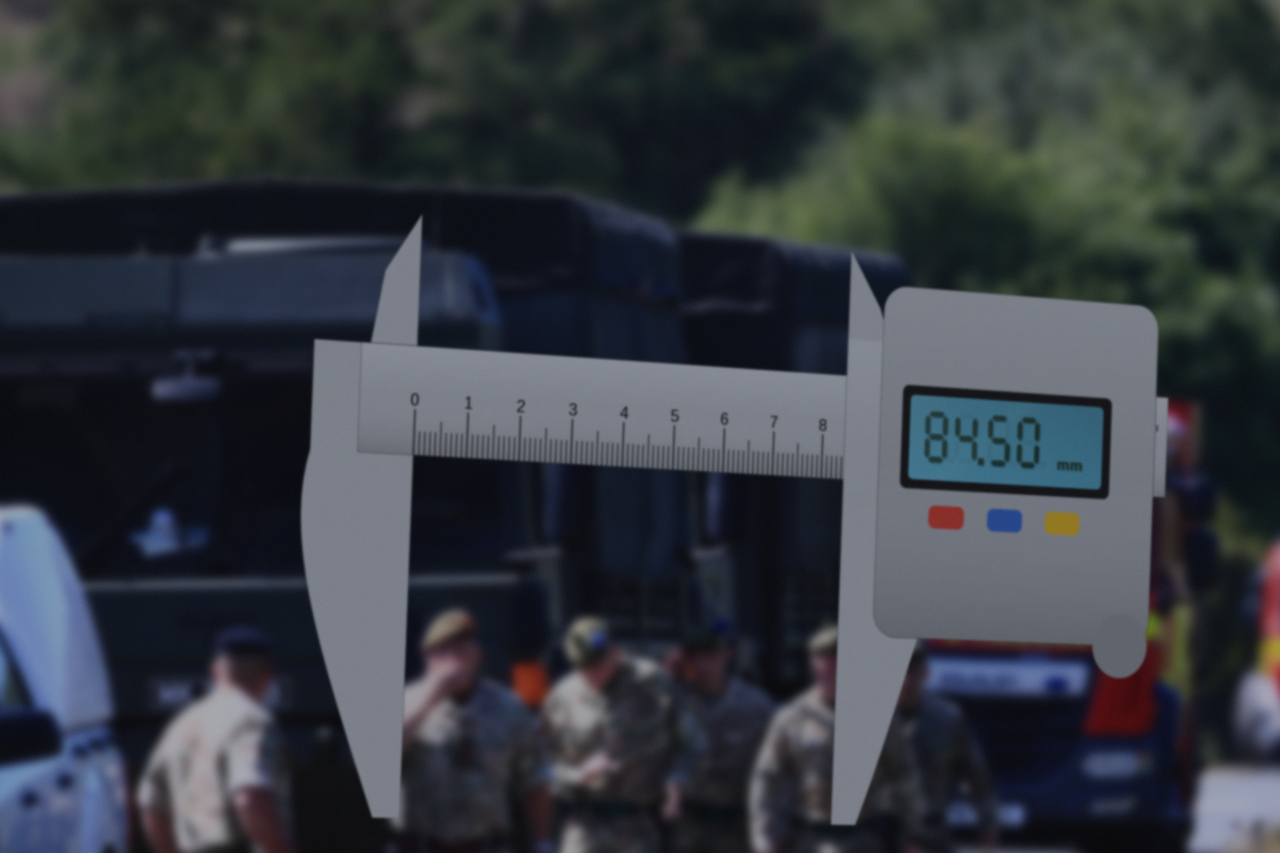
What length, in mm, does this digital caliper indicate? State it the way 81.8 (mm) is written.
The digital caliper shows 84.50 (mm)
